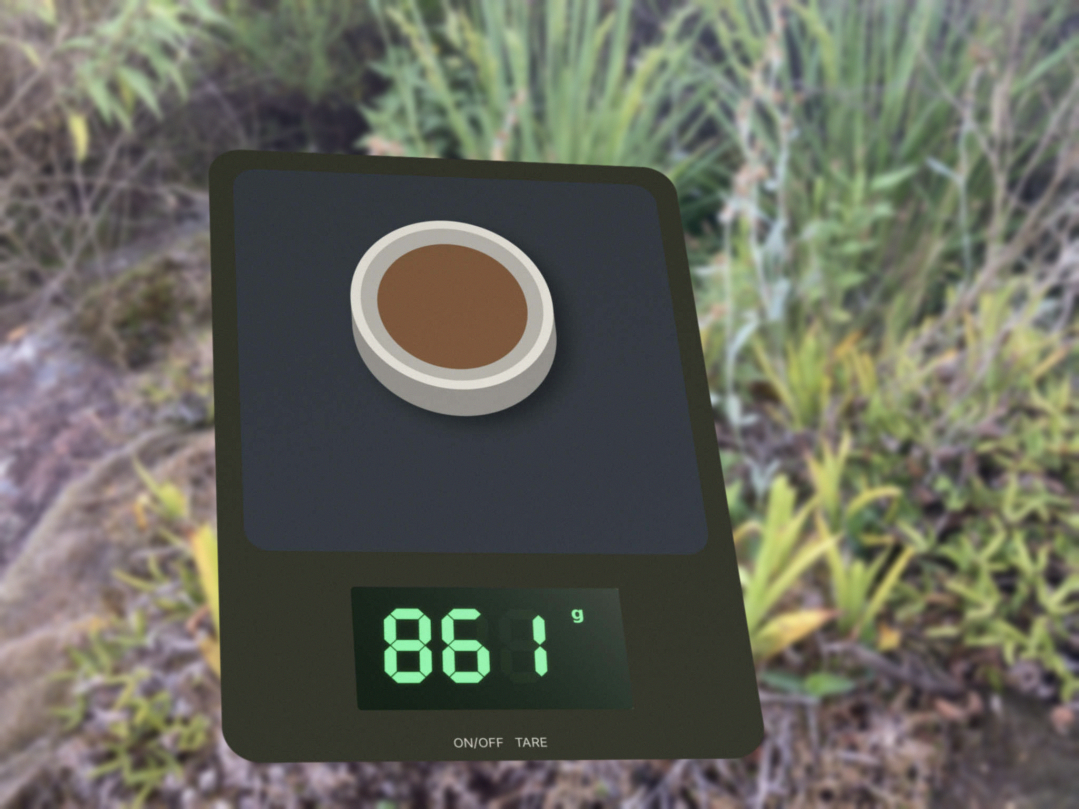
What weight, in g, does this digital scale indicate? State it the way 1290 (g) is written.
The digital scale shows 861 (g)
